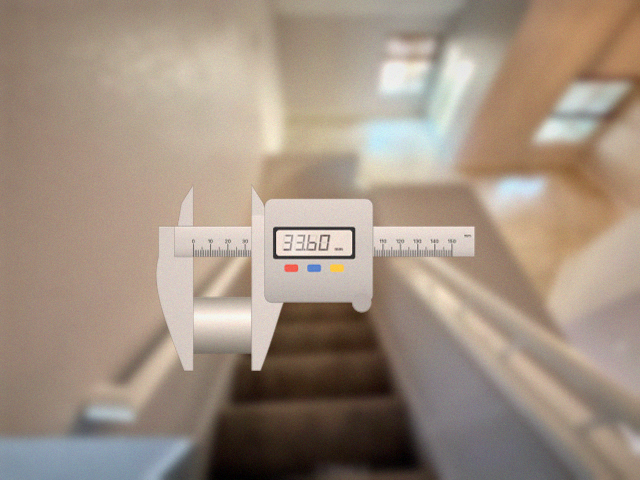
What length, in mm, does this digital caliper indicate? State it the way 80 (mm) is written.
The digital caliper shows 33.60 (mm)
